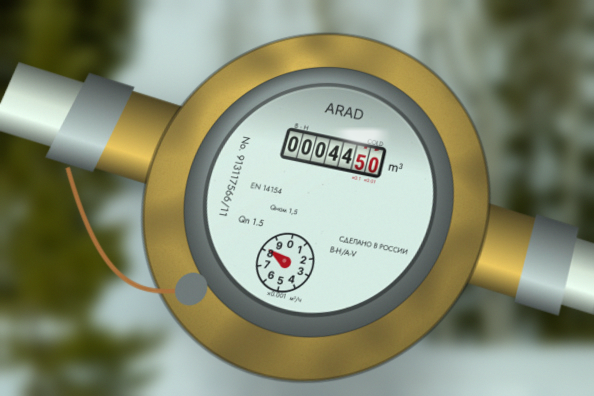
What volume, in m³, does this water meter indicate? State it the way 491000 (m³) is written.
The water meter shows 44.498 (m³)
